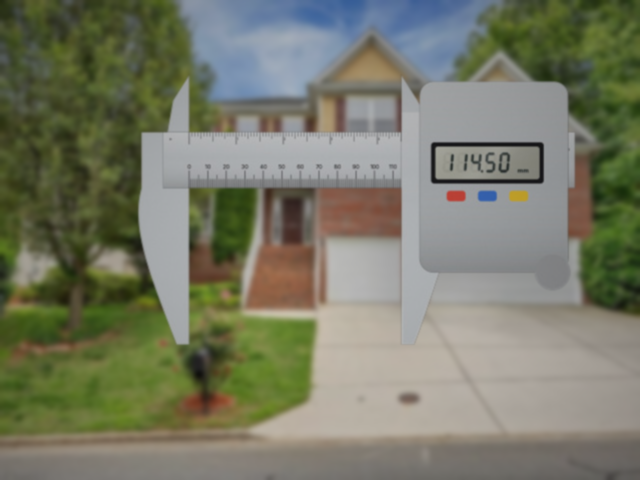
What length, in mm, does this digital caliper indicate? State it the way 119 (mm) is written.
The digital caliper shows 114.50 (mm)
